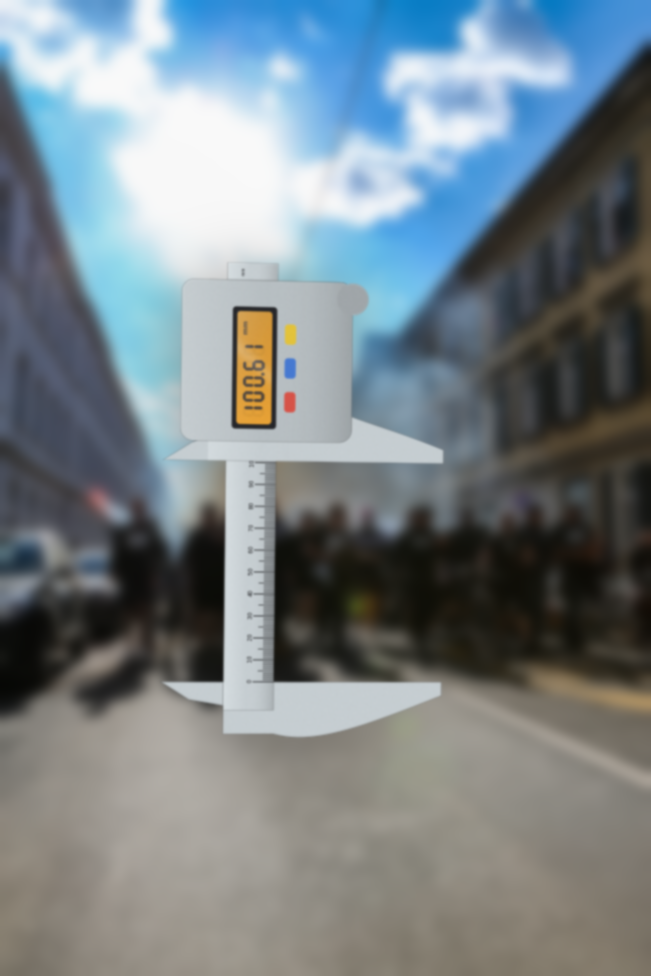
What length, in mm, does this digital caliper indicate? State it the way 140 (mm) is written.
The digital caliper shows 100.61 (mm)
